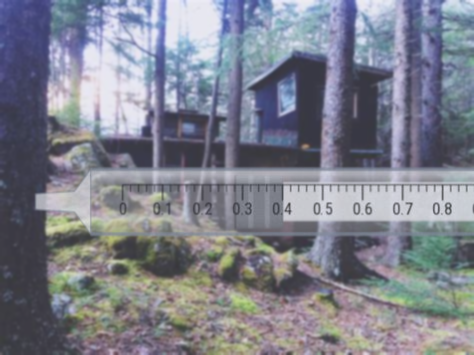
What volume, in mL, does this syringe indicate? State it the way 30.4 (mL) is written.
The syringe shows 0.28 (mL)
